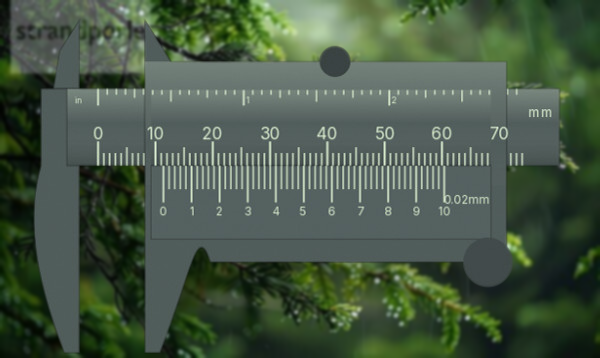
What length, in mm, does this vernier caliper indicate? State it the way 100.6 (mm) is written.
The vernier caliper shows 11.4 (mm)
